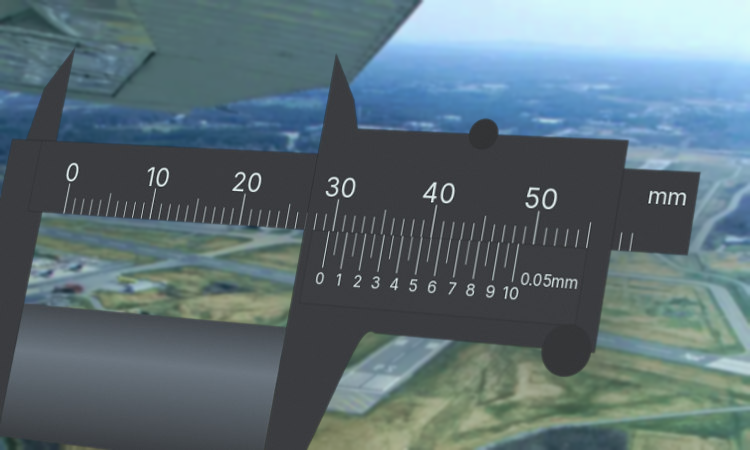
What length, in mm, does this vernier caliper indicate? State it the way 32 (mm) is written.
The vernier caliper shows 29.6 (mm)
